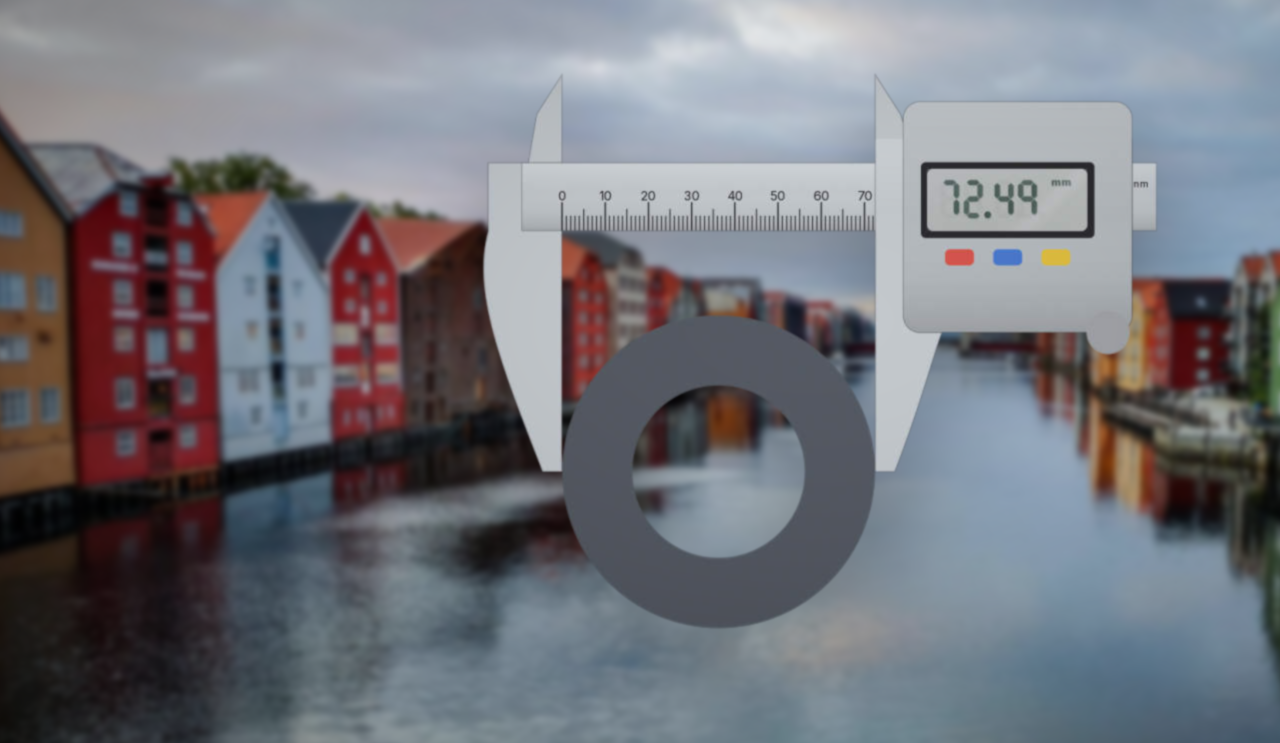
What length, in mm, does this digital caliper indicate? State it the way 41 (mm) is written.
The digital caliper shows 72.49 (mm)
